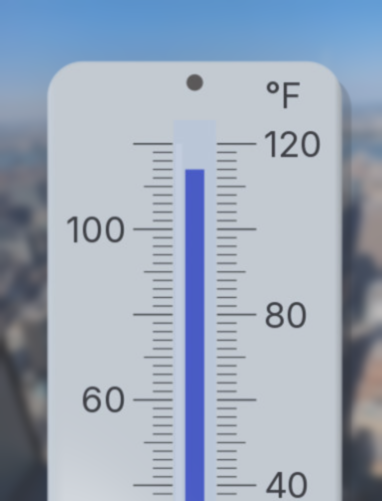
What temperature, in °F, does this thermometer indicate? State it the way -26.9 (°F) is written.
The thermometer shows 114 (°F)
